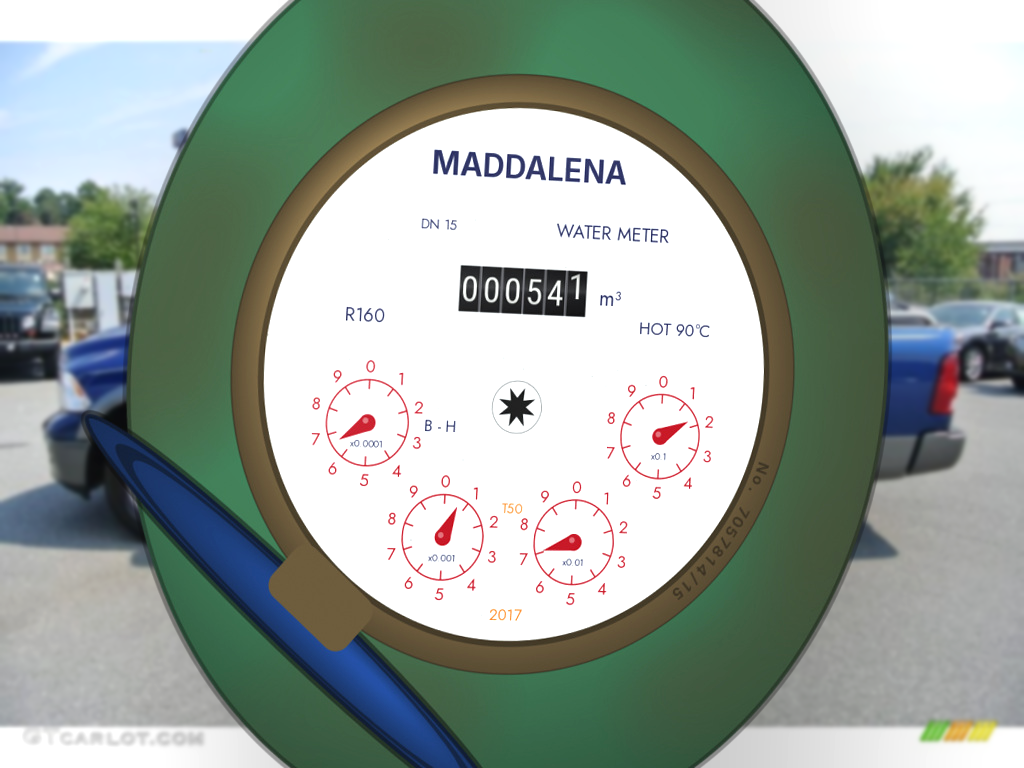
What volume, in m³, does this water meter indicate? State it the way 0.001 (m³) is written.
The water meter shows 541.1706 (m³)
